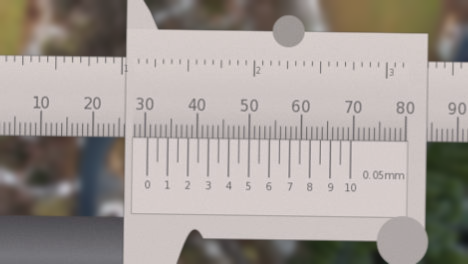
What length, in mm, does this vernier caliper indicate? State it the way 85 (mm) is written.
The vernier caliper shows 30.5 (mm)
